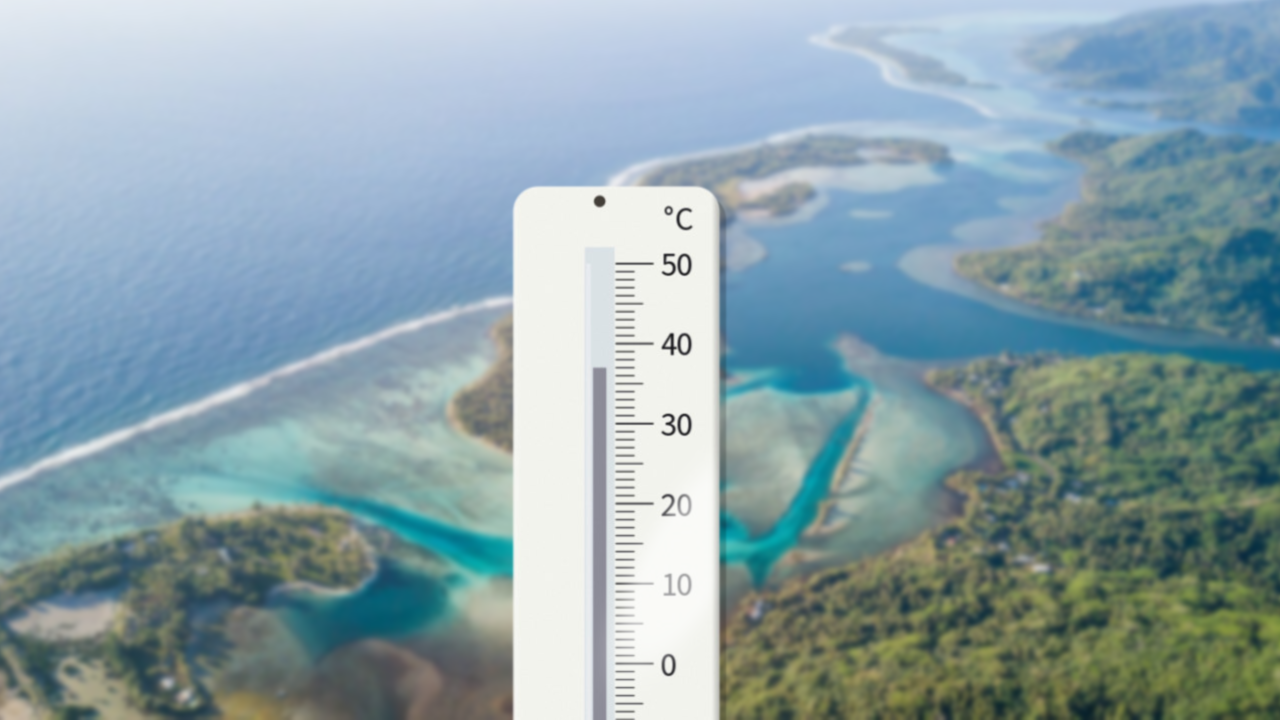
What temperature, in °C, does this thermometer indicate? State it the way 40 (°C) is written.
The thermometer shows 37 (°C)
